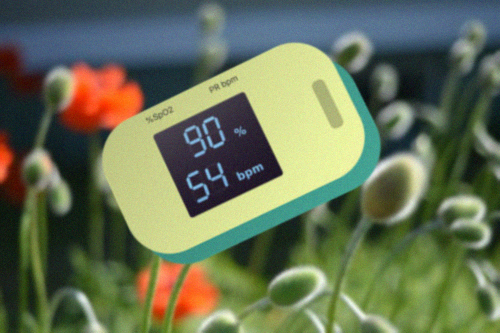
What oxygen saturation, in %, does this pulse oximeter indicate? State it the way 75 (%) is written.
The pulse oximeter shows 90 (%)
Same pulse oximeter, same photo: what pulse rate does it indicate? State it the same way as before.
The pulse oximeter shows 54 (bpm)
